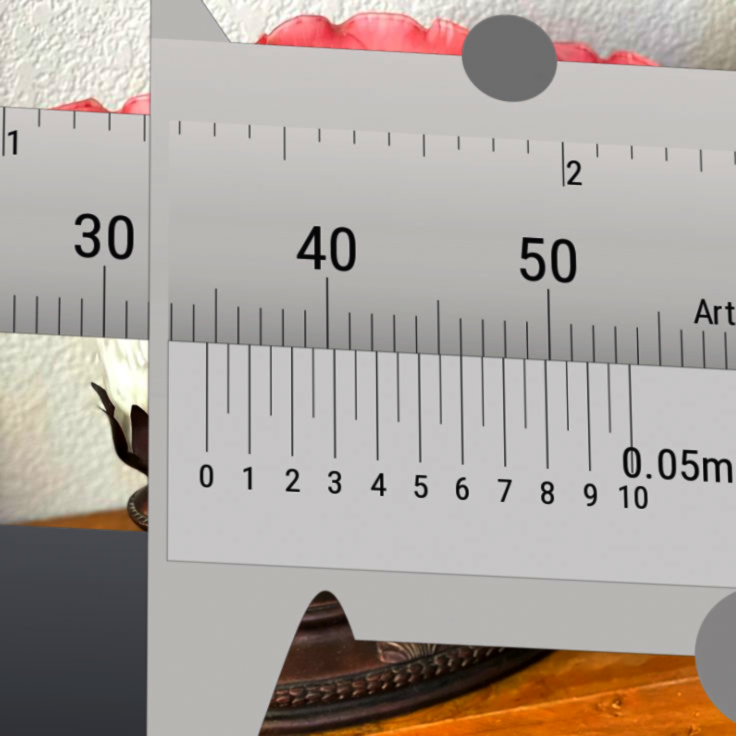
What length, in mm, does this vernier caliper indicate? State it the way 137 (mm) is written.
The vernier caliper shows 34.6 (mm)
